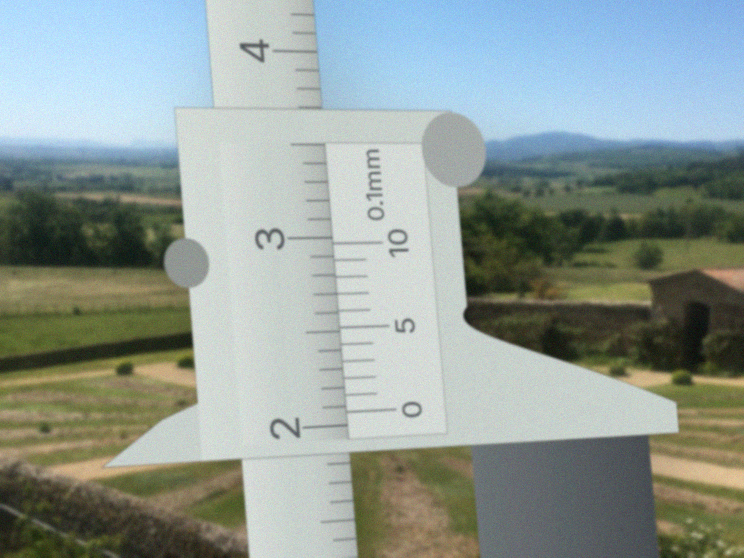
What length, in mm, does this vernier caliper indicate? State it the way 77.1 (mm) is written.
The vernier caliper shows 20.7 (mm)
